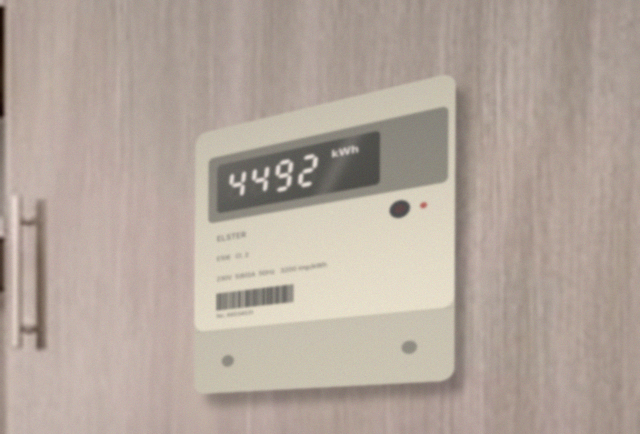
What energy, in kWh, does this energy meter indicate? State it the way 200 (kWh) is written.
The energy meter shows 4492 (kWh)
